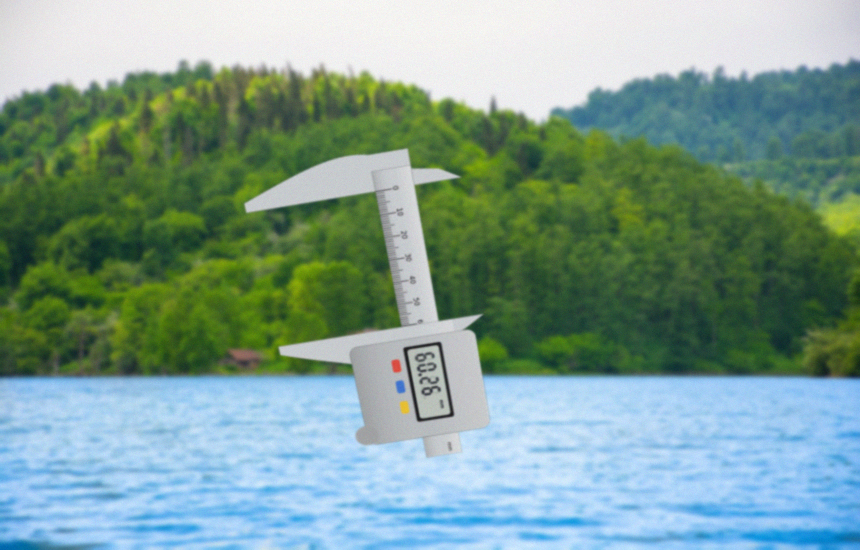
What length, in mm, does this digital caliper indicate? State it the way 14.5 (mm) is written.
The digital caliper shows 60.26 (mm)
